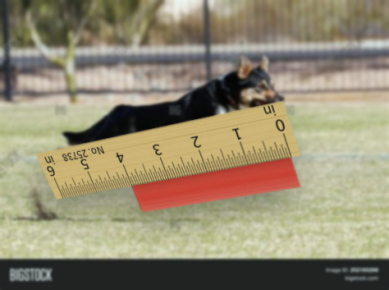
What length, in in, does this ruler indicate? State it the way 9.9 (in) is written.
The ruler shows 4 (in)
